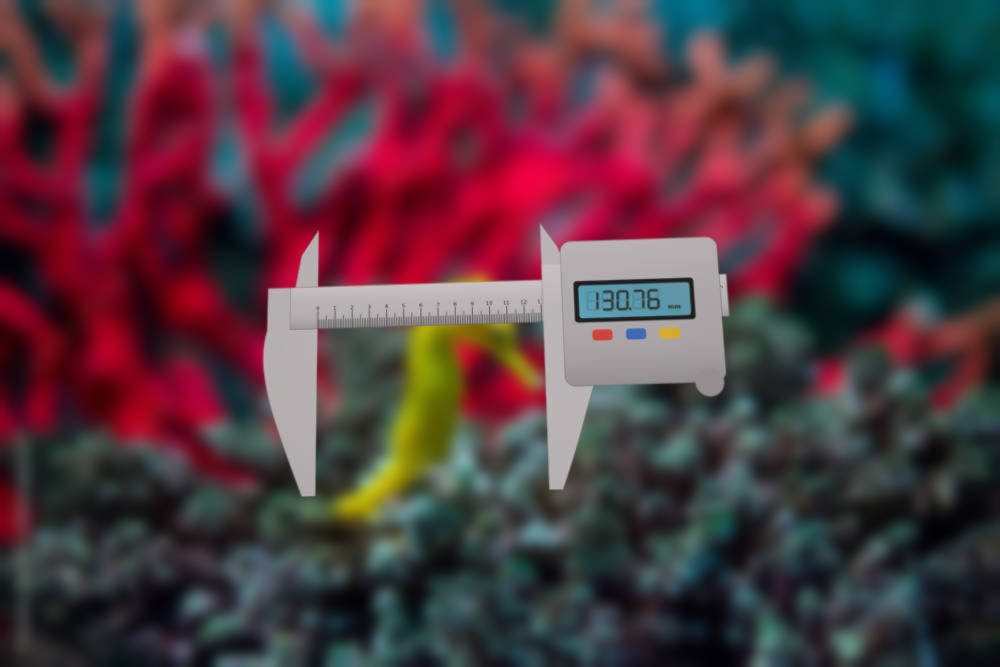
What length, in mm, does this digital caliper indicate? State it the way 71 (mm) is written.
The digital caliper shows 130.76 (mm)
